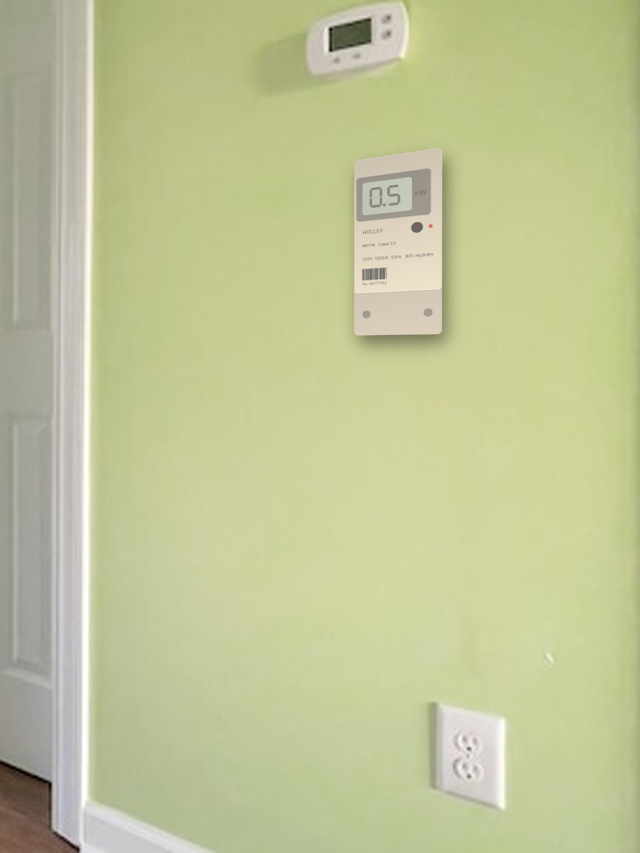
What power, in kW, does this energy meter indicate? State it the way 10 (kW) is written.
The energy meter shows 0.5 (kW)
